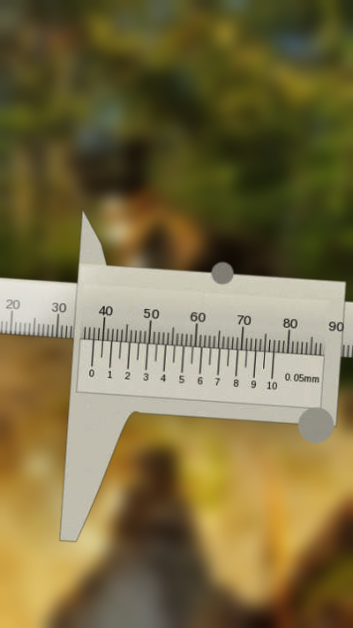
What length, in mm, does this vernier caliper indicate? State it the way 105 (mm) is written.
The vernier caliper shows 38.0 (mm)
